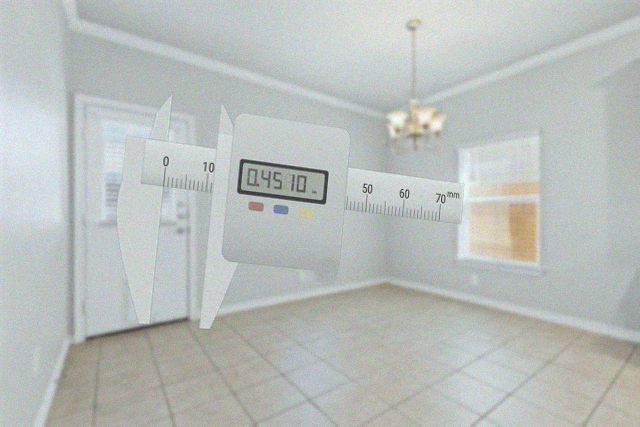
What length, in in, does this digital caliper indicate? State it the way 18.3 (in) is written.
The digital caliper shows 0.4510 (in)
